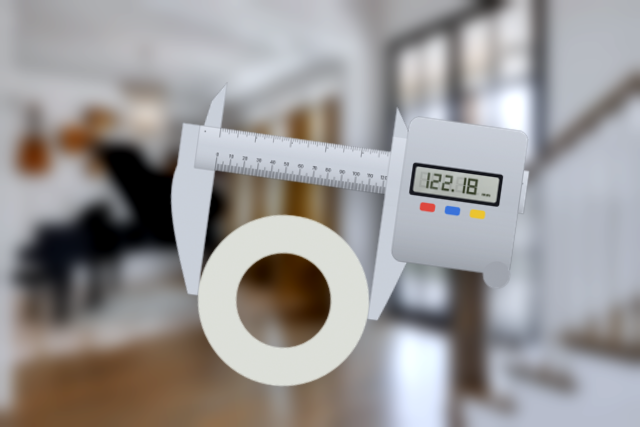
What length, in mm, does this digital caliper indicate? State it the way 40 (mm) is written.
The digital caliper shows 122.18 (mm)
